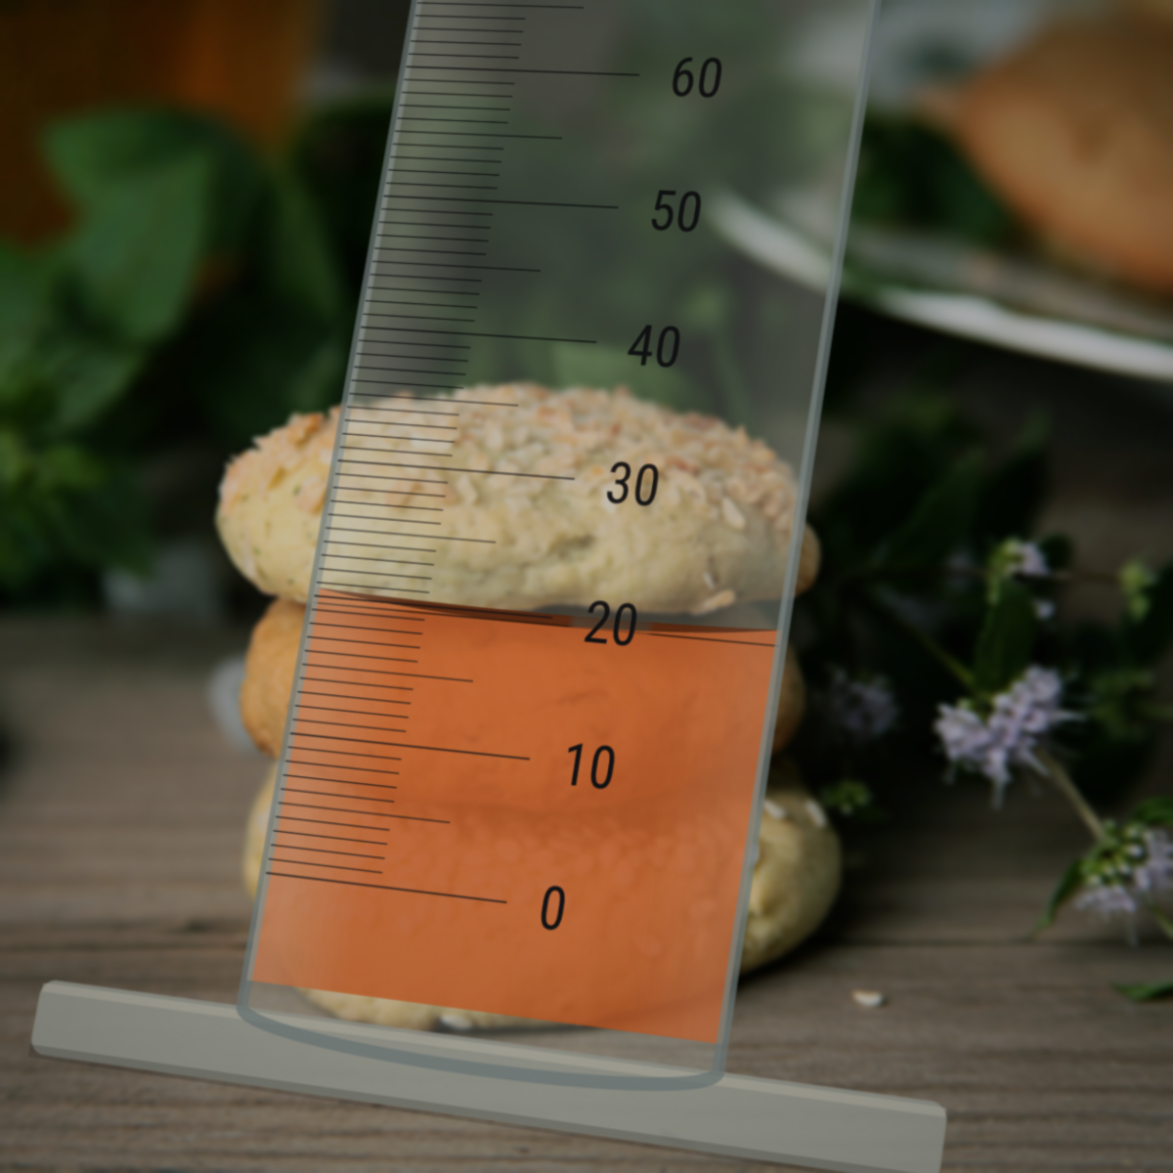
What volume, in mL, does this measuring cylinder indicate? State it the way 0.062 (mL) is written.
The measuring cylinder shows 19.5 (mL)
